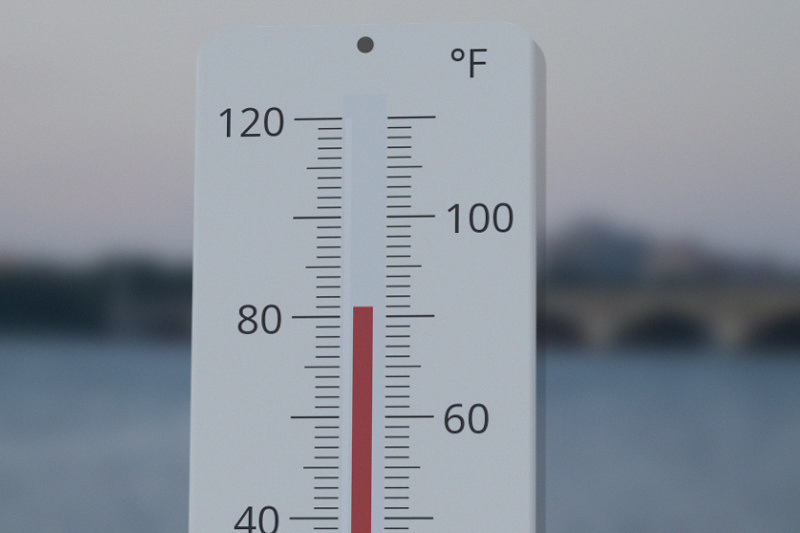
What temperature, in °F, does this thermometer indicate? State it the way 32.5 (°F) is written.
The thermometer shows 82 (°F)
